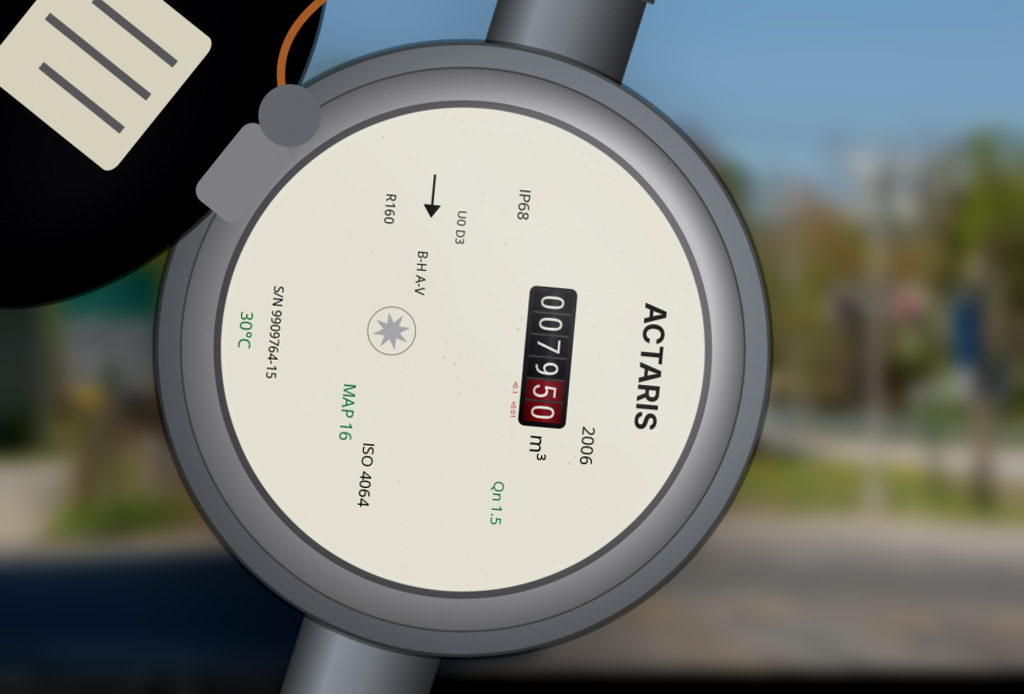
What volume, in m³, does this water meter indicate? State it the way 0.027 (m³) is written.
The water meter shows 79.50 (m³)
